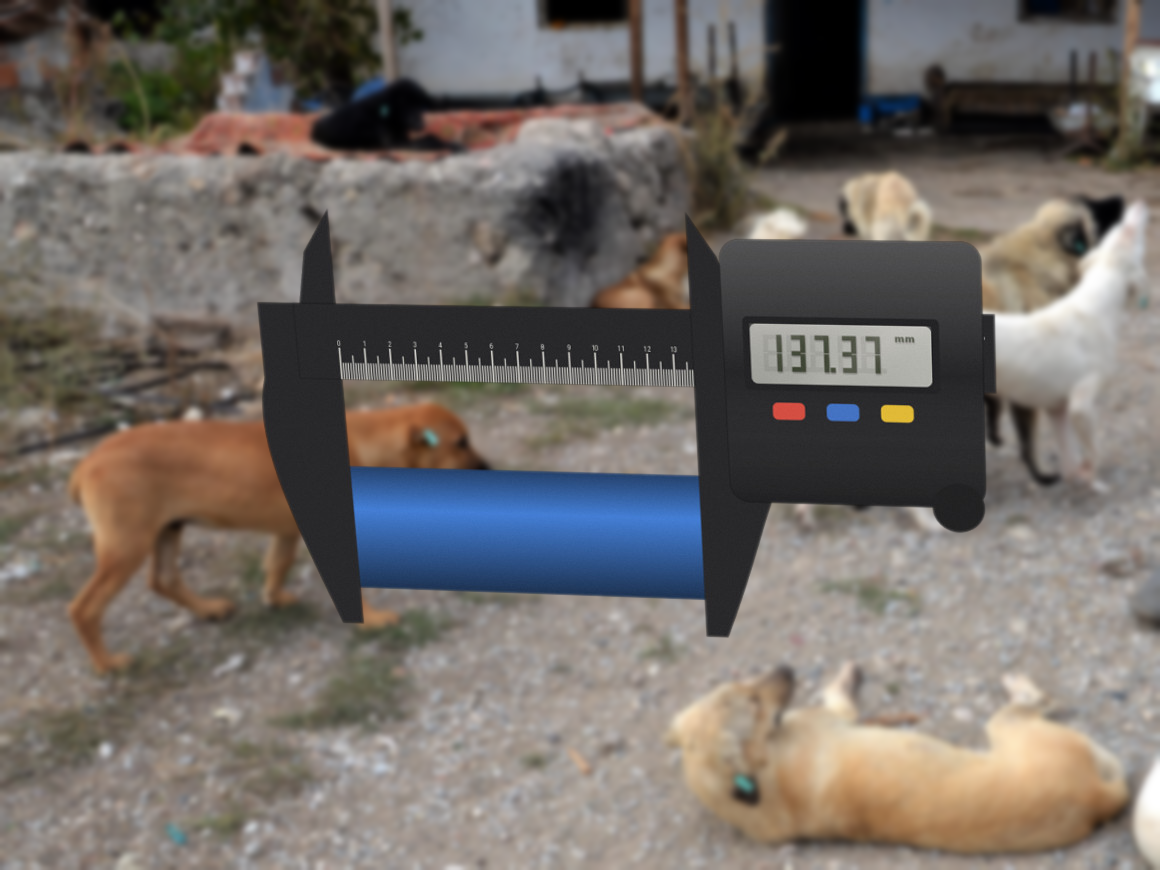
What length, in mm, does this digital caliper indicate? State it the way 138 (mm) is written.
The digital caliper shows 137.37 (mm)
